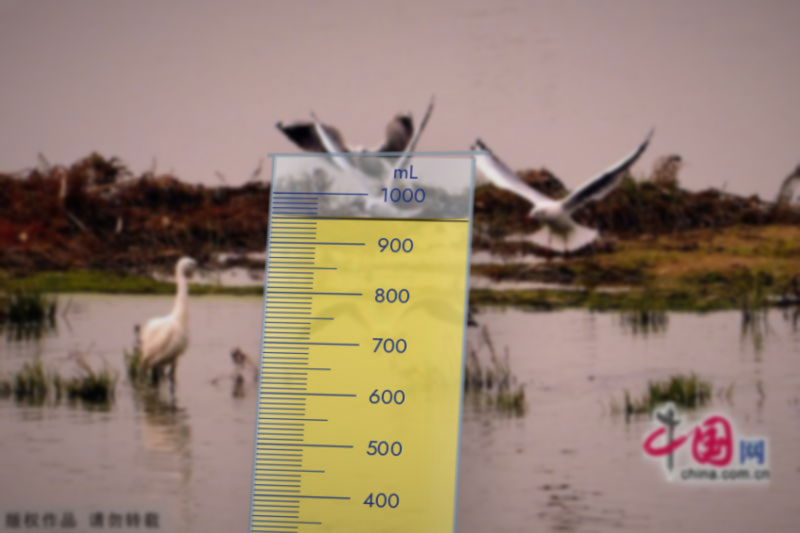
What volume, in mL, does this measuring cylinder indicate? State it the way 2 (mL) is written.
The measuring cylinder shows 950 (mL)
